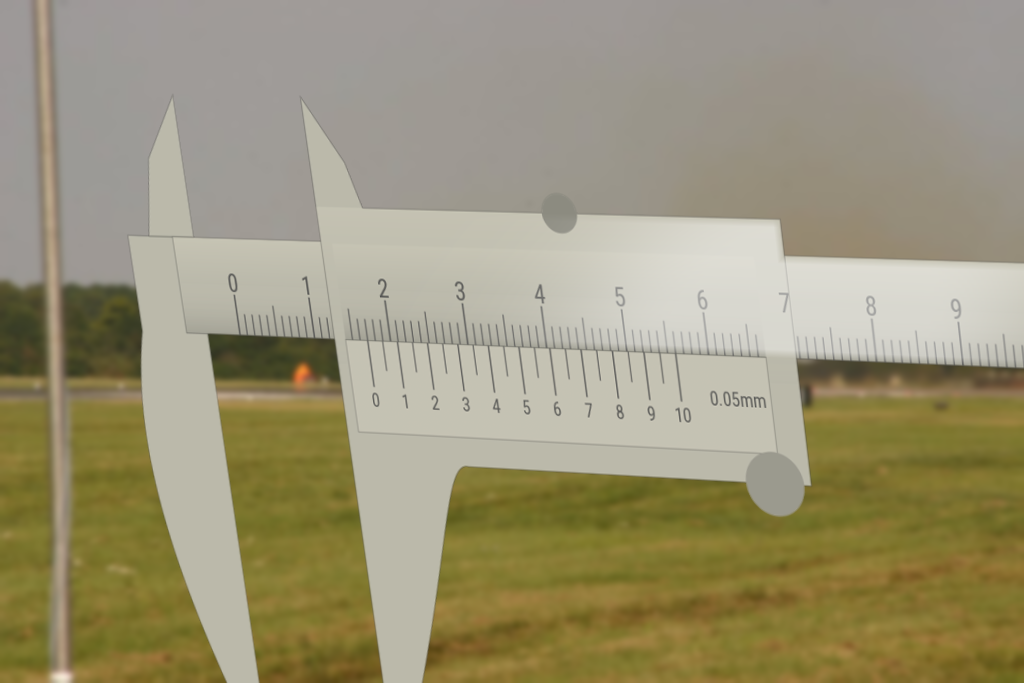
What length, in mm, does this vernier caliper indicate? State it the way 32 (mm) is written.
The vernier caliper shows 17.0 (mm)
